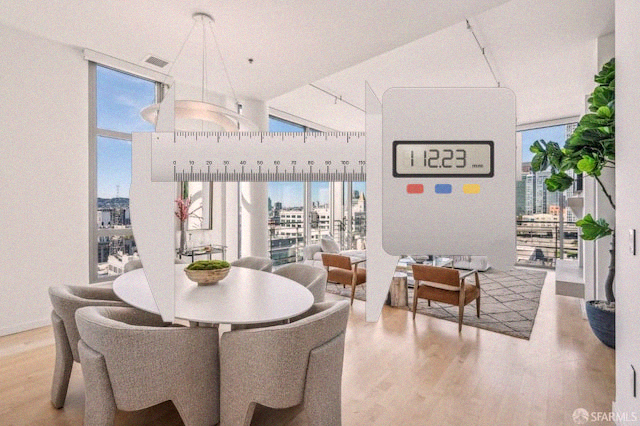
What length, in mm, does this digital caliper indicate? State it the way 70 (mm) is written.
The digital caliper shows 112.23 (mm)
